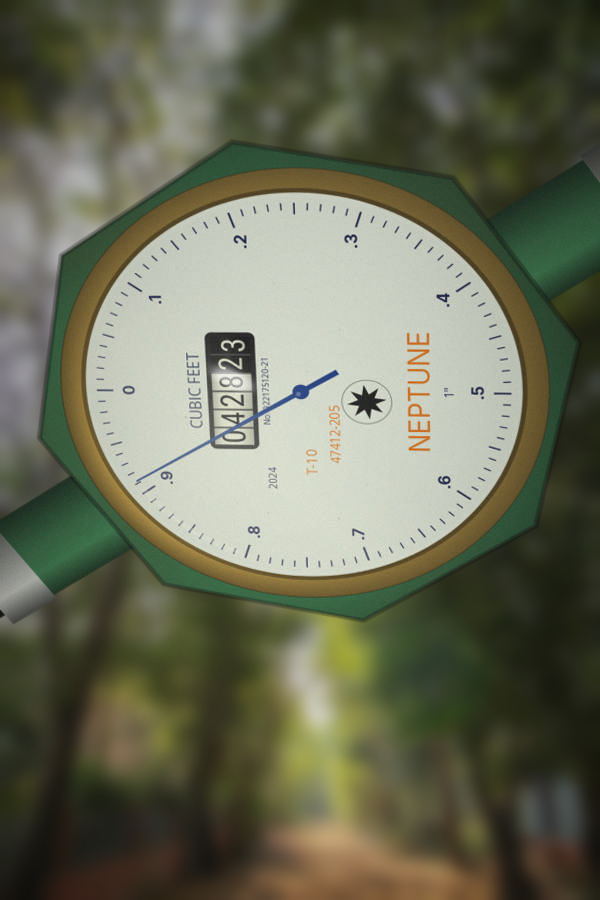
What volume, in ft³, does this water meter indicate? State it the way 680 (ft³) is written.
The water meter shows 42822.91 (ft³)
